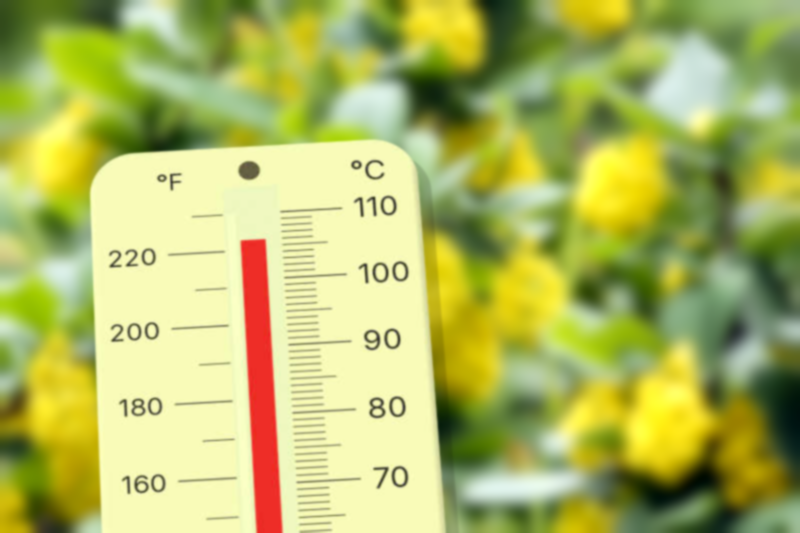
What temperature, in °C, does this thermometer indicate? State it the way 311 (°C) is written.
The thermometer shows 106 (°C)
